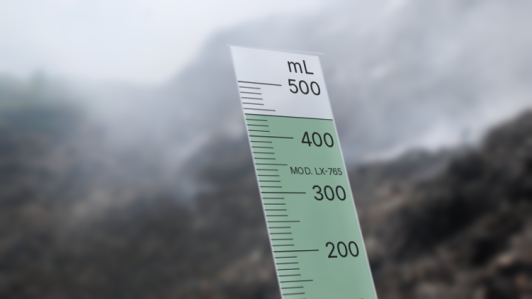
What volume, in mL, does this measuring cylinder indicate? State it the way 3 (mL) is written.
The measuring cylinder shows 440 (mL)
